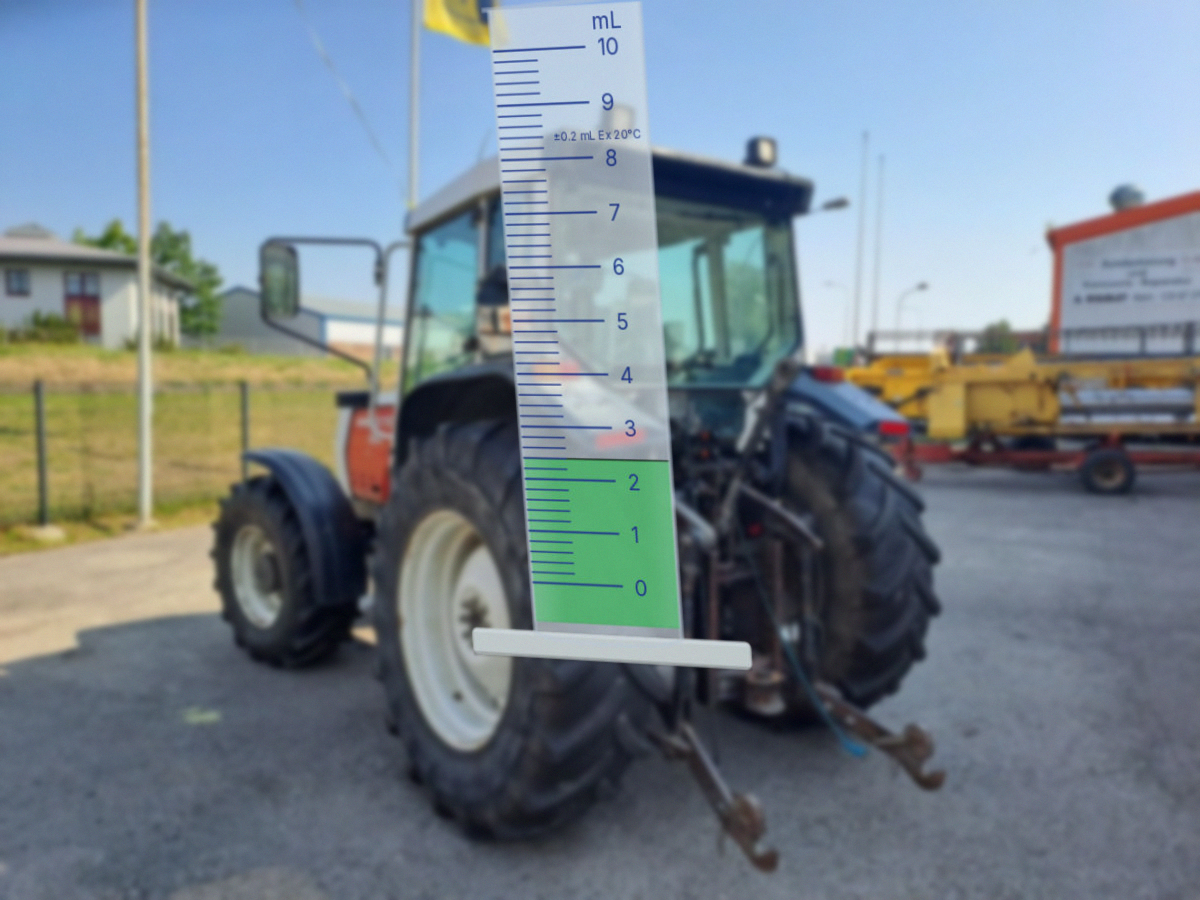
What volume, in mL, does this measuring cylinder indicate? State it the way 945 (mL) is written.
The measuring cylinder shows 2.4 (mL)
